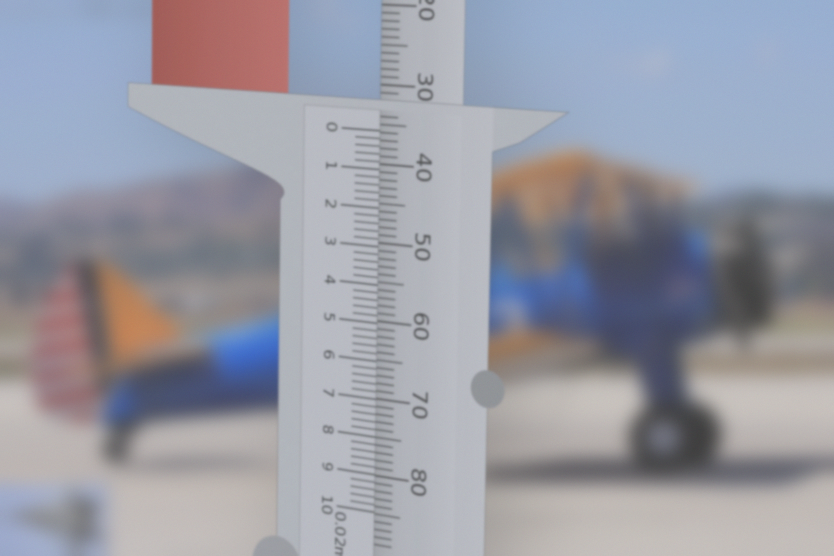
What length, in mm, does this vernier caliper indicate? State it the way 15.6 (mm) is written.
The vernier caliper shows 35.8 (mm)
